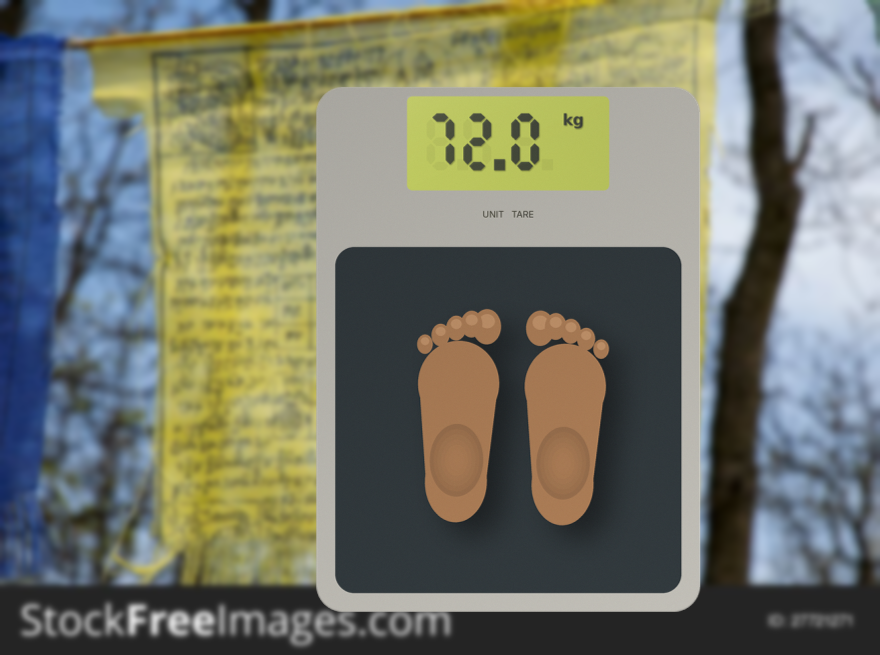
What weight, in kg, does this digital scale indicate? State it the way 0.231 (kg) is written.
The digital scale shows 72.0 (kg)
